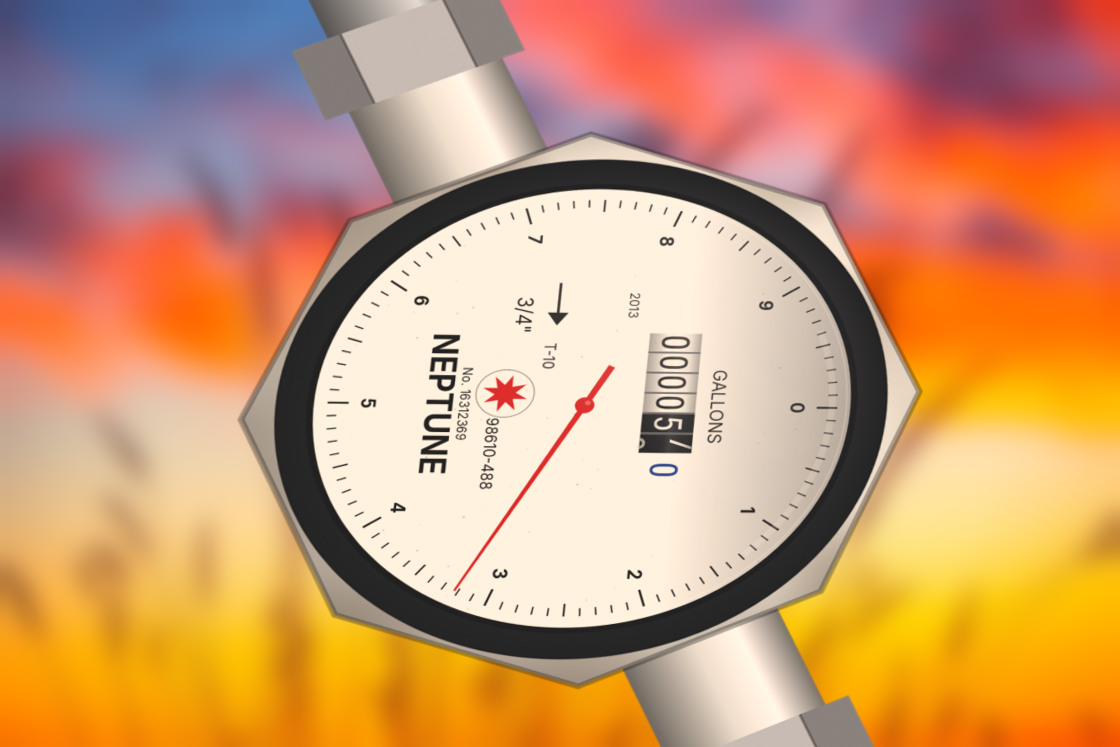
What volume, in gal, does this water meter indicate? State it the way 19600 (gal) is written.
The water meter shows 573.2 (gal)
